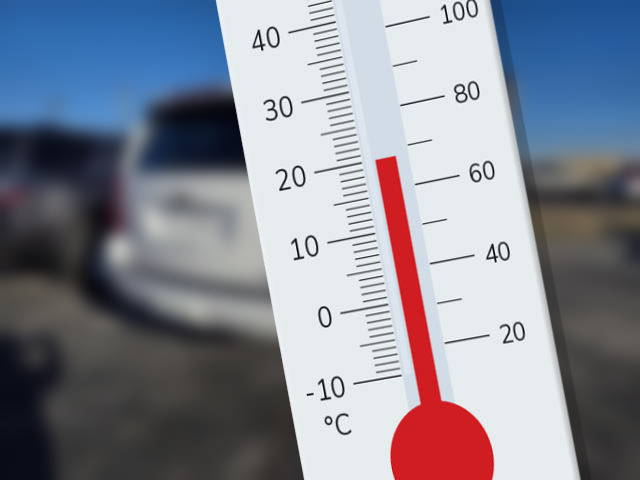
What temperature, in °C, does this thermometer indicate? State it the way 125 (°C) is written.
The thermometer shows 20 (°C)
